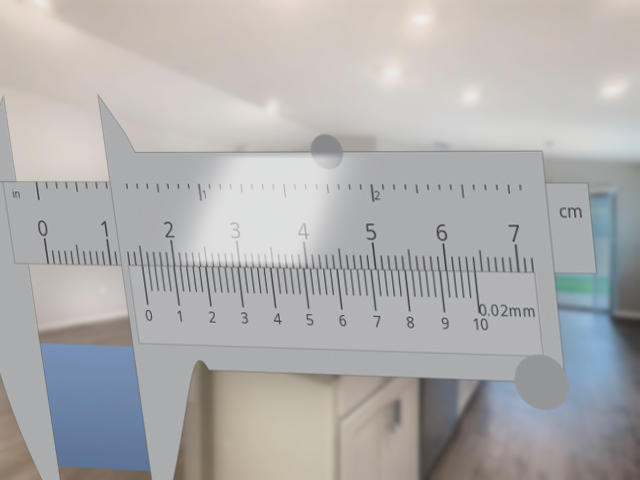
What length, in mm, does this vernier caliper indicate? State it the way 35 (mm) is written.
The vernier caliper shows 15.0 (mm)
